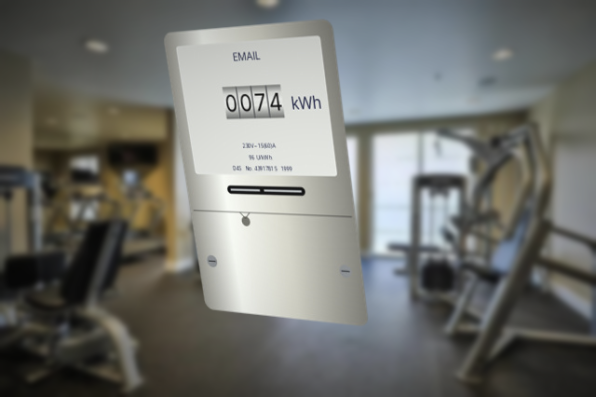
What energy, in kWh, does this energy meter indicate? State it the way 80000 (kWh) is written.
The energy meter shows 74 (kWh)
